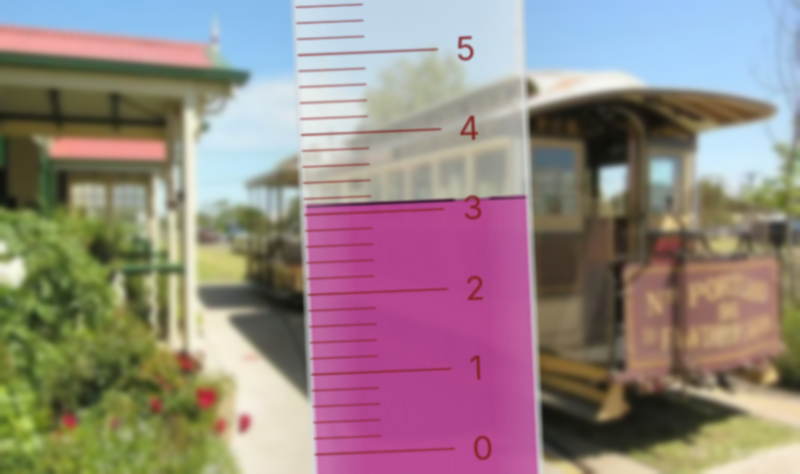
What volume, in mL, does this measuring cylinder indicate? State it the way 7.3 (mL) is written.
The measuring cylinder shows 3.1 (mL)
